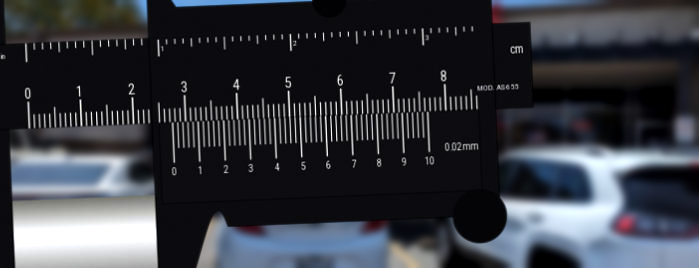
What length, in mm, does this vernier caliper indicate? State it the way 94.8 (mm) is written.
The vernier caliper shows 27.5 (mm)
